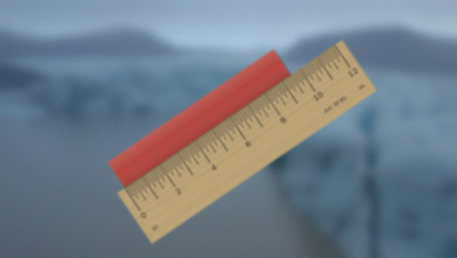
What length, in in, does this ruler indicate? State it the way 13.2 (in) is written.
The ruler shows 9.5 (in)
